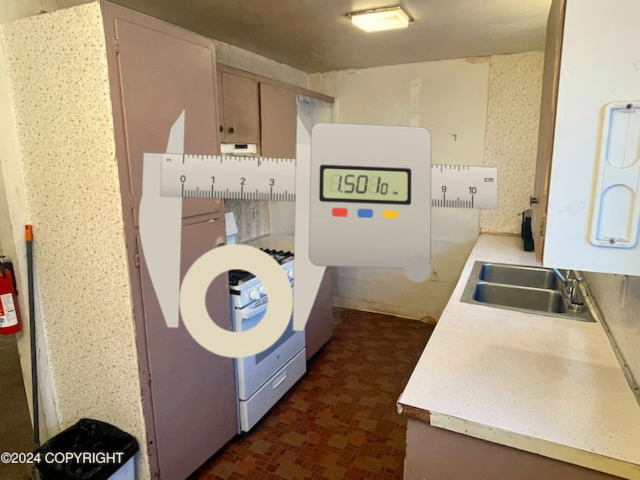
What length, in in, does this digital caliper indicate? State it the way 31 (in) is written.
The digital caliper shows 1.5010 (in)
